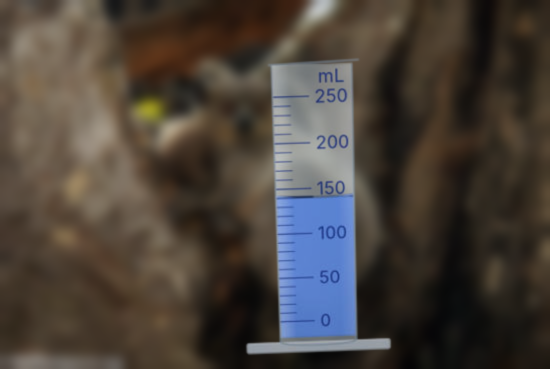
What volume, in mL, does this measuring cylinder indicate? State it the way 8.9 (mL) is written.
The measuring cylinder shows 140 (mL)
